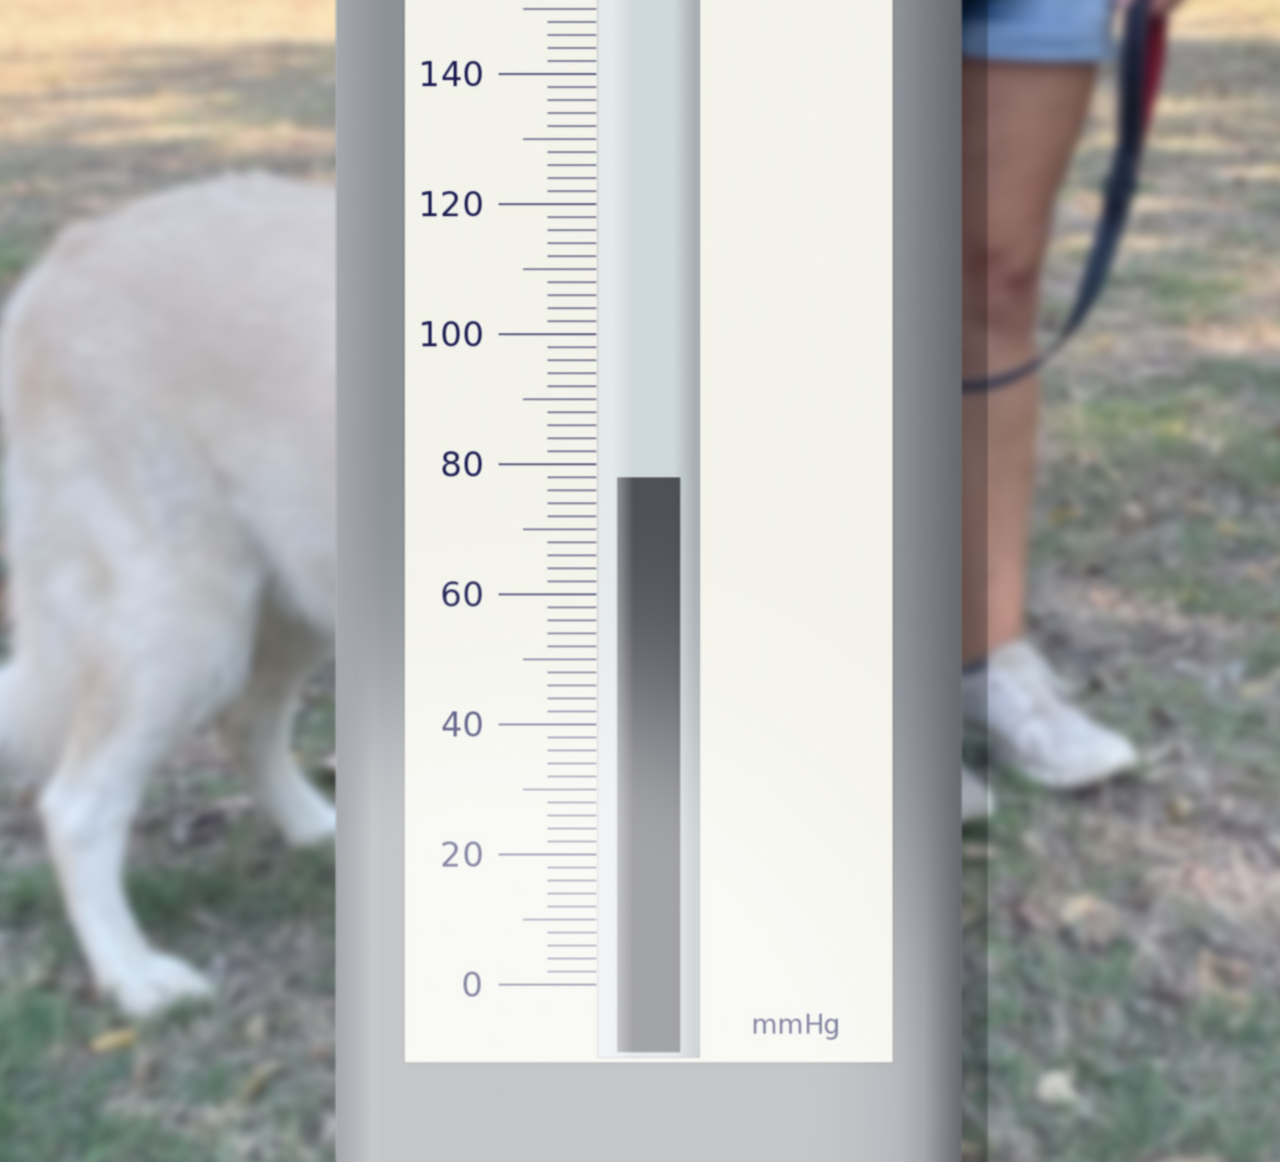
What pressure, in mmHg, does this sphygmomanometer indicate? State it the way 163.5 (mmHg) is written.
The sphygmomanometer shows 78 (mmHg)
